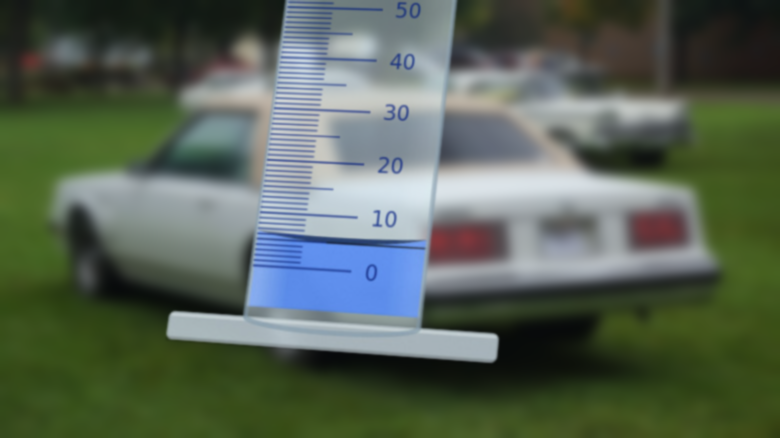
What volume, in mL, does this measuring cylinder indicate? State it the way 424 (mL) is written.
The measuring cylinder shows 5 (mL)
